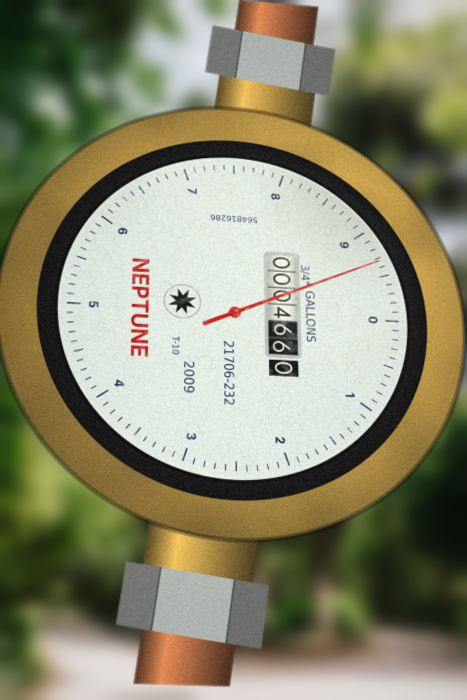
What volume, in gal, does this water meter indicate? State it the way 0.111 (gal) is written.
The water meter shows 4659.3 (gal)
